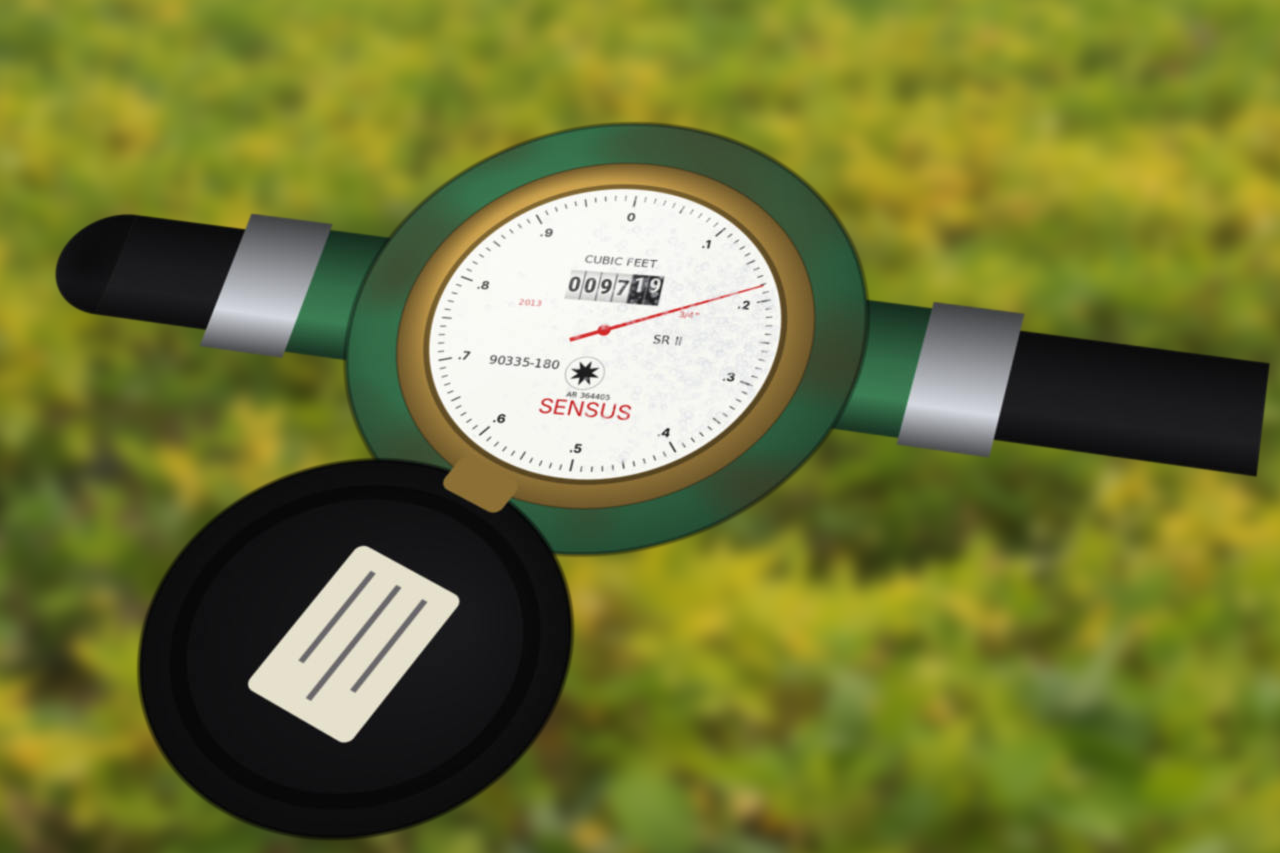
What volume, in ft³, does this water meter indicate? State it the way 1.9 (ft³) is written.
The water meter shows 9719.18 (ft³)
